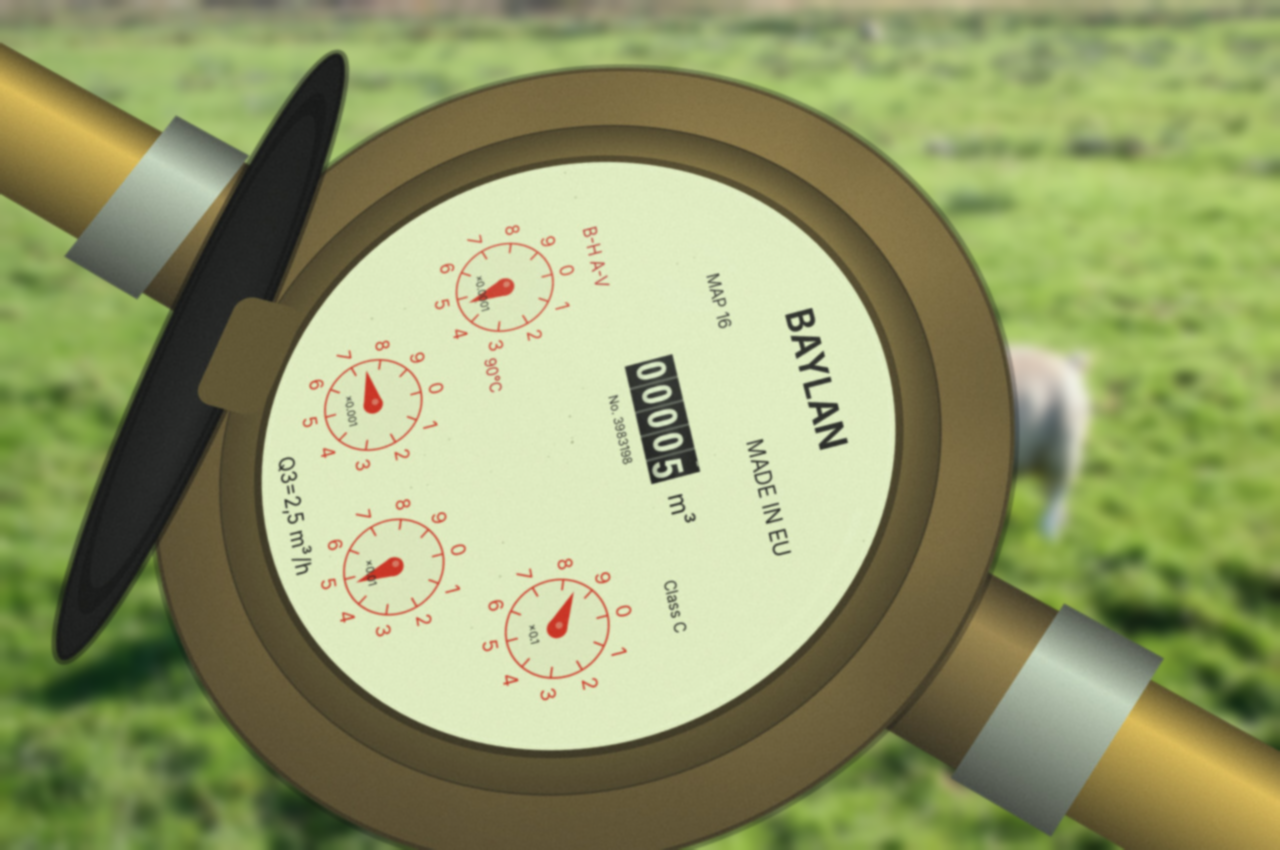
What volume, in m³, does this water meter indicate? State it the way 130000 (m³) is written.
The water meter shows 4.8474 (m³)
